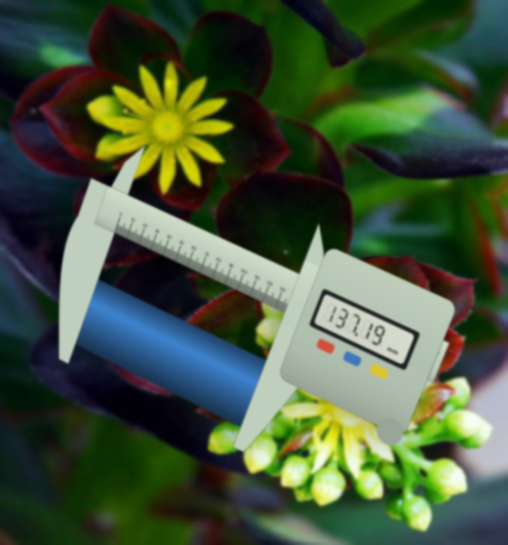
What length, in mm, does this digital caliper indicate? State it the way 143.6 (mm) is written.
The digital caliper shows 137.19 (mm)
